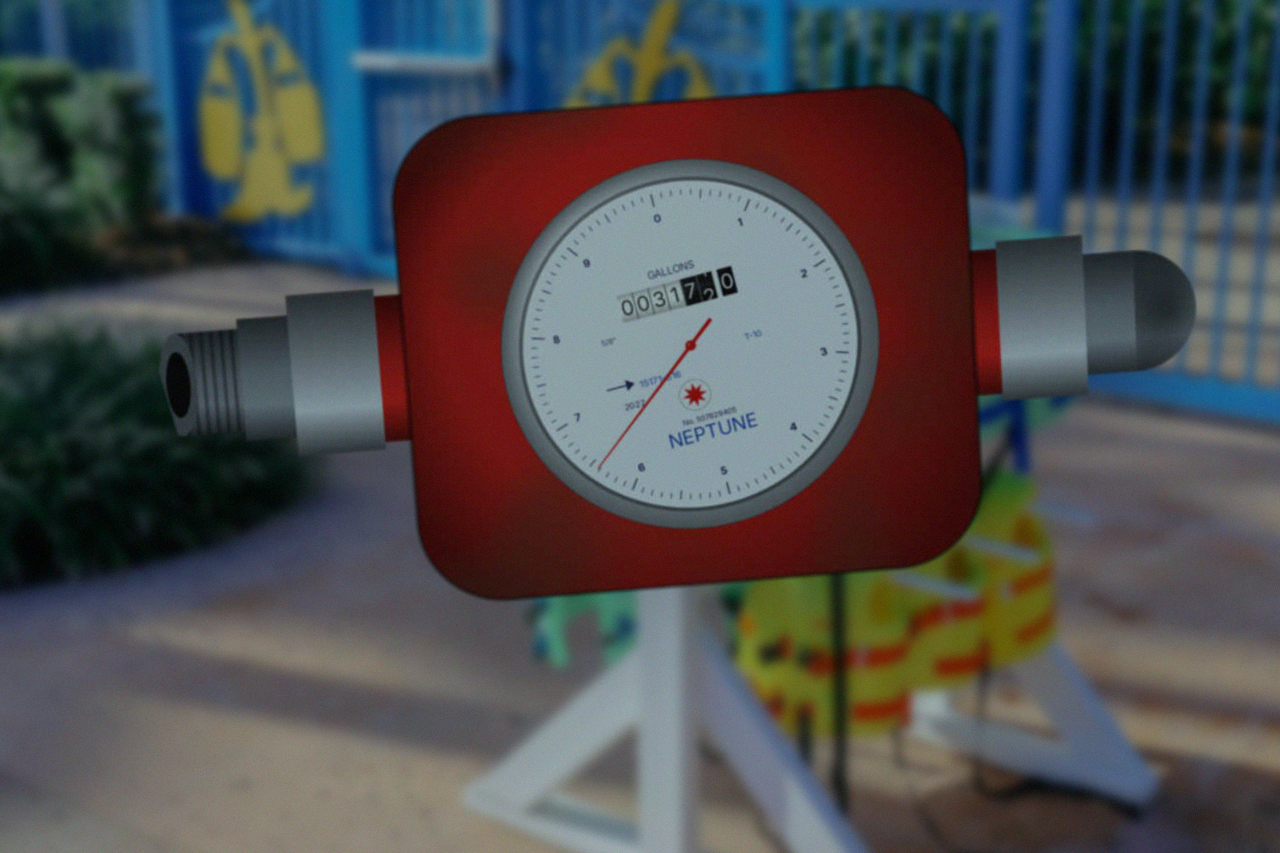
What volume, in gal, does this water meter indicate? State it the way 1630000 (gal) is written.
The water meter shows 31716.4 (gal)
